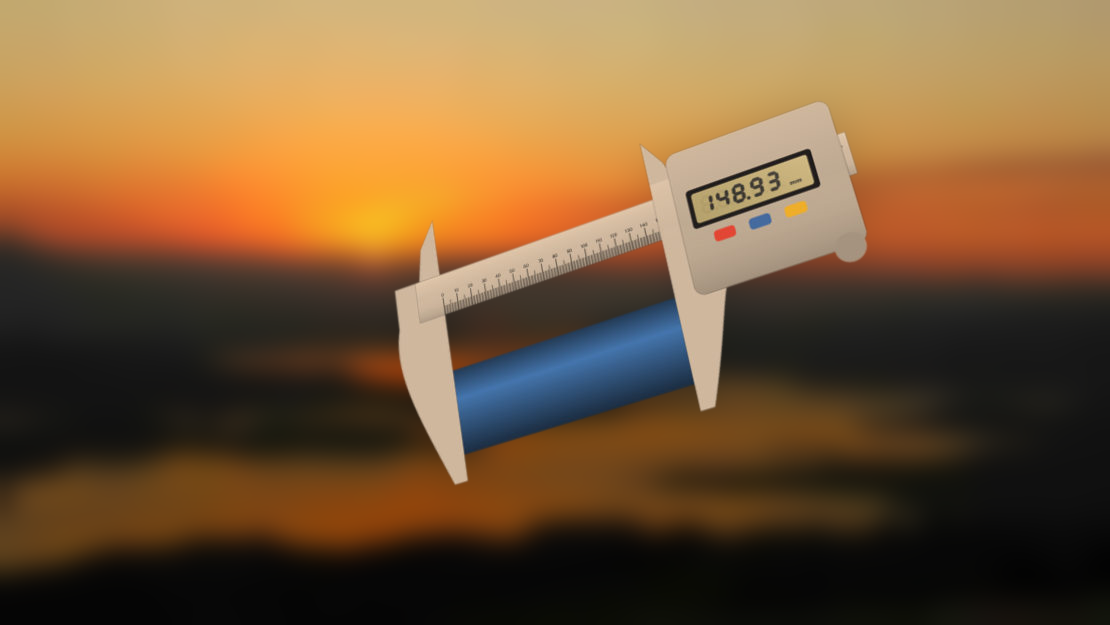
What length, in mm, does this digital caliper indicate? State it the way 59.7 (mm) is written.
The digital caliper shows 148.93 (mm)
